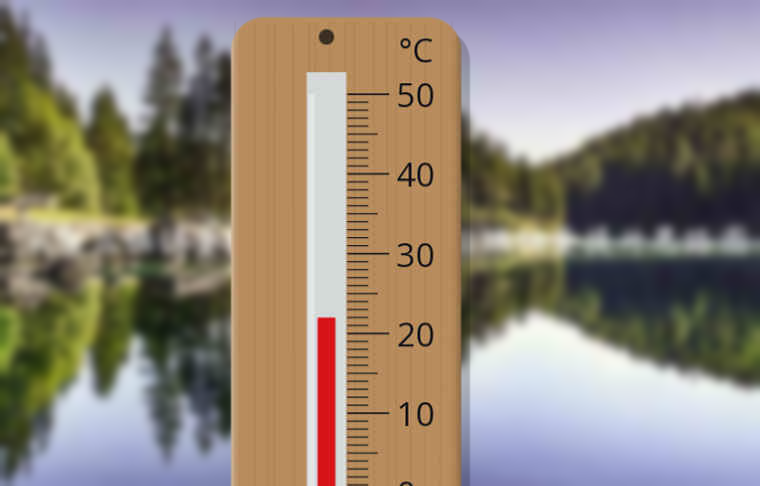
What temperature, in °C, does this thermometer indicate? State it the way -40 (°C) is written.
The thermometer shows 22 (°C)
